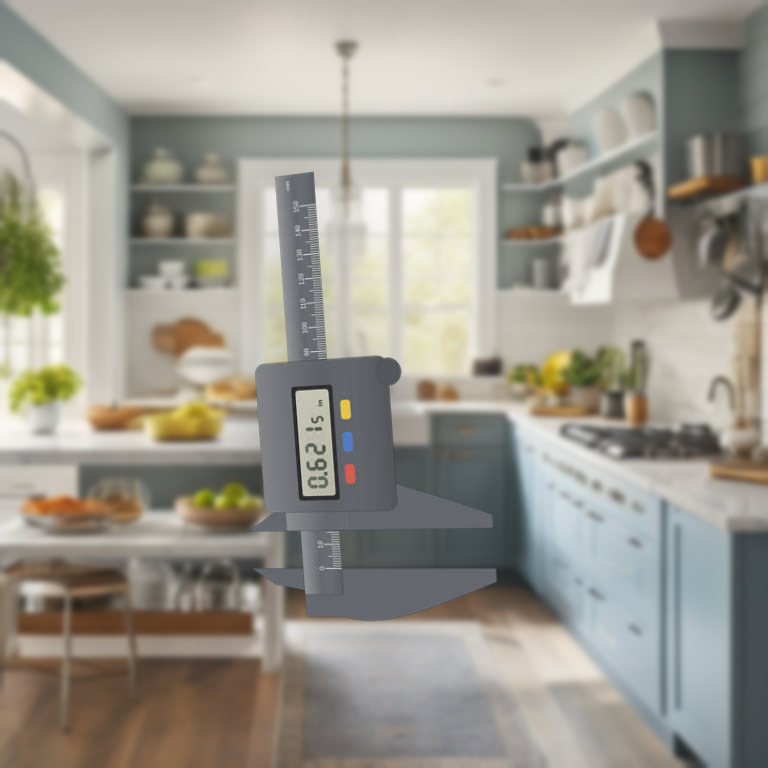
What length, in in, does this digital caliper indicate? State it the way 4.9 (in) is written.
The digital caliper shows 0.6215 (in)
